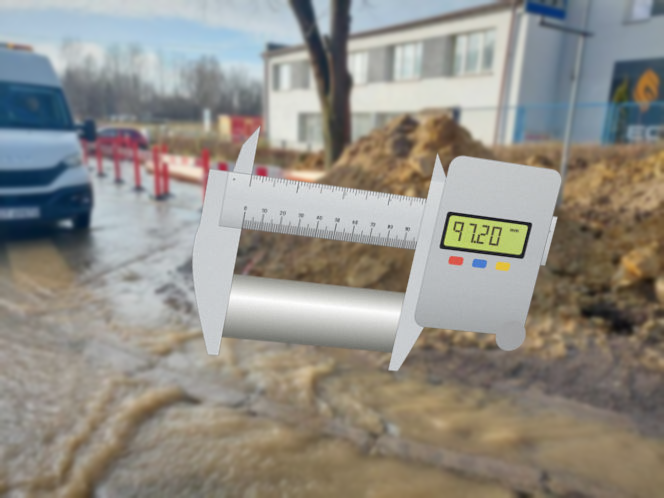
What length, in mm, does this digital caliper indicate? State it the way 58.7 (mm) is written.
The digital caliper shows 97.20 (mm)
